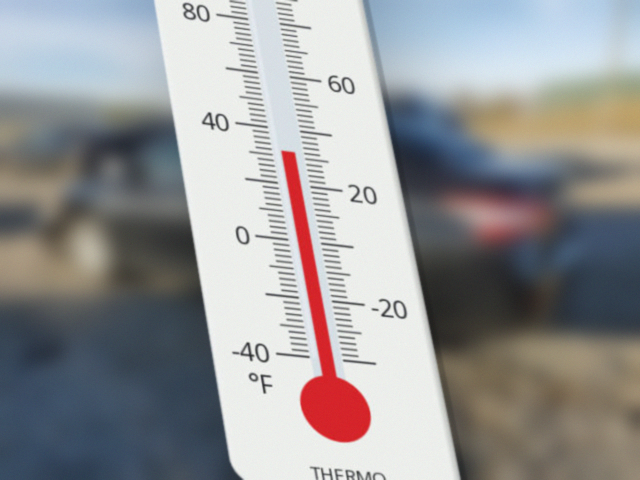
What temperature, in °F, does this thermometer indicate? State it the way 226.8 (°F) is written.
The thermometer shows 32 (°F)
